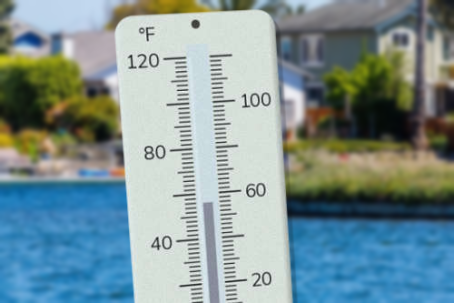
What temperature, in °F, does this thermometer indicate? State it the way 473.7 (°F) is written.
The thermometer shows 56 (°F)
